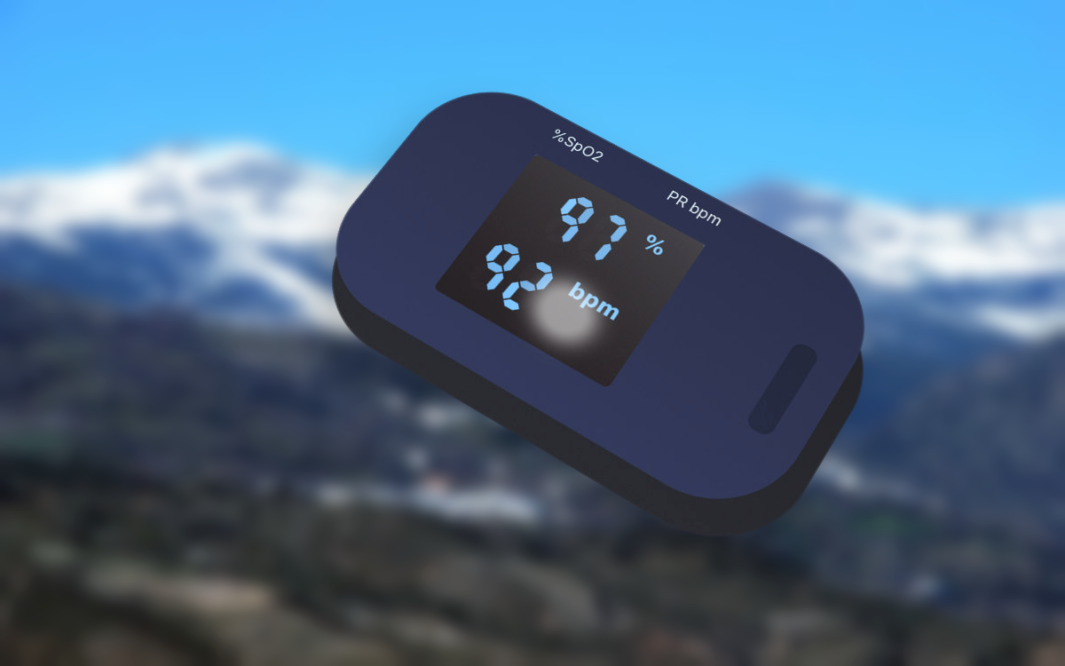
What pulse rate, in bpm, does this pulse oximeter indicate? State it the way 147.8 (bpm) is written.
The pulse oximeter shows 92 (bpm)
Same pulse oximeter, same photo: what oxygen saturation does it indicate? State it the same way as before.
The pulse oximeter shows 97 (%)
